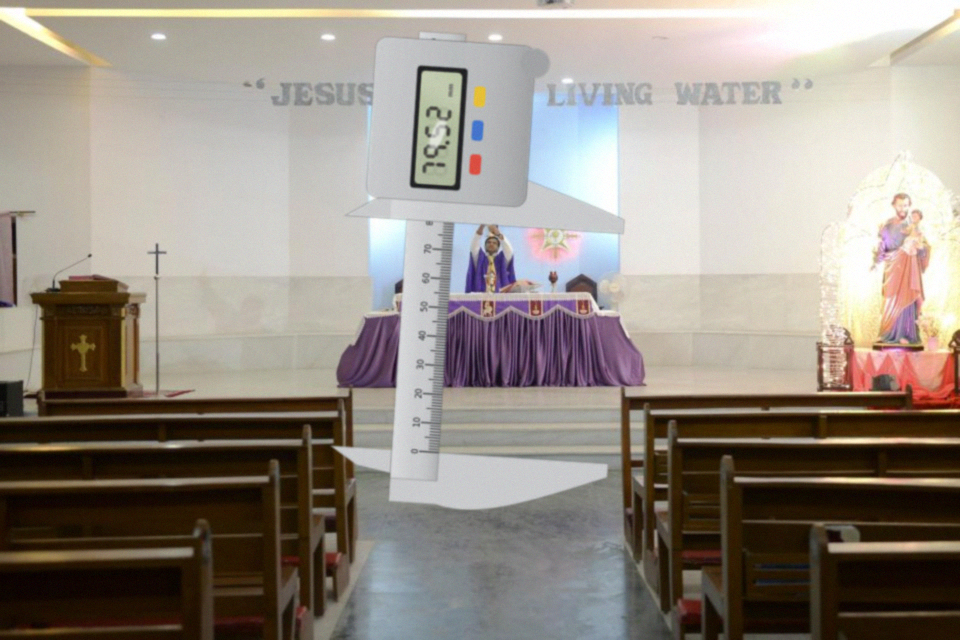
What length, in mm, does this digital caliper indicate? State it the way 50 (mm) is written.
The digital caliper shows 79.52 (mm)
